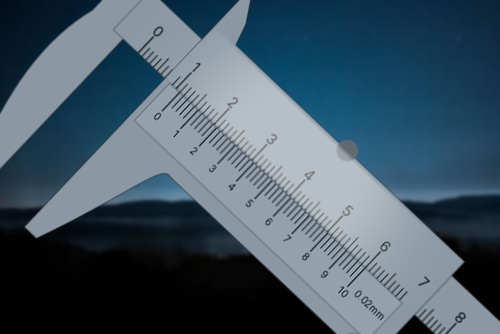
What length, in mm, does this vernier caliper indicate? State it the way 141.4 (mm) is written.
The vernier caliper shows 11.0 (mm)
